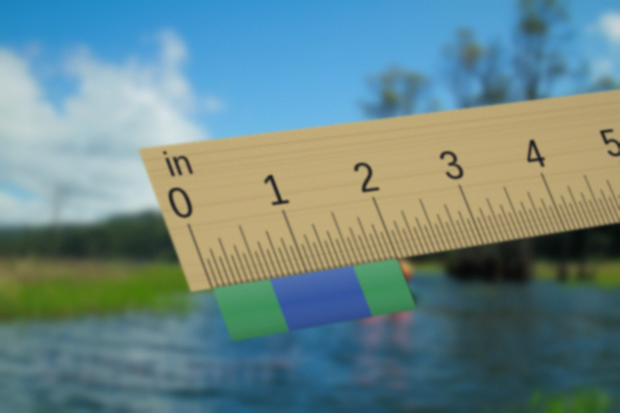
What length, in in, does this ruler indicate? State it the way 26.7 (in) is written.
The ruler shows 2 (in)
